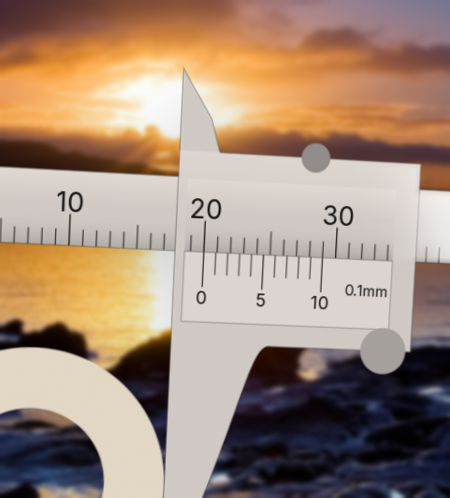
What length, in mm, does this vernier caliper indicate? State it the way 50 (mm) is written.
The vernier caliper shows 20.0 (mm)
